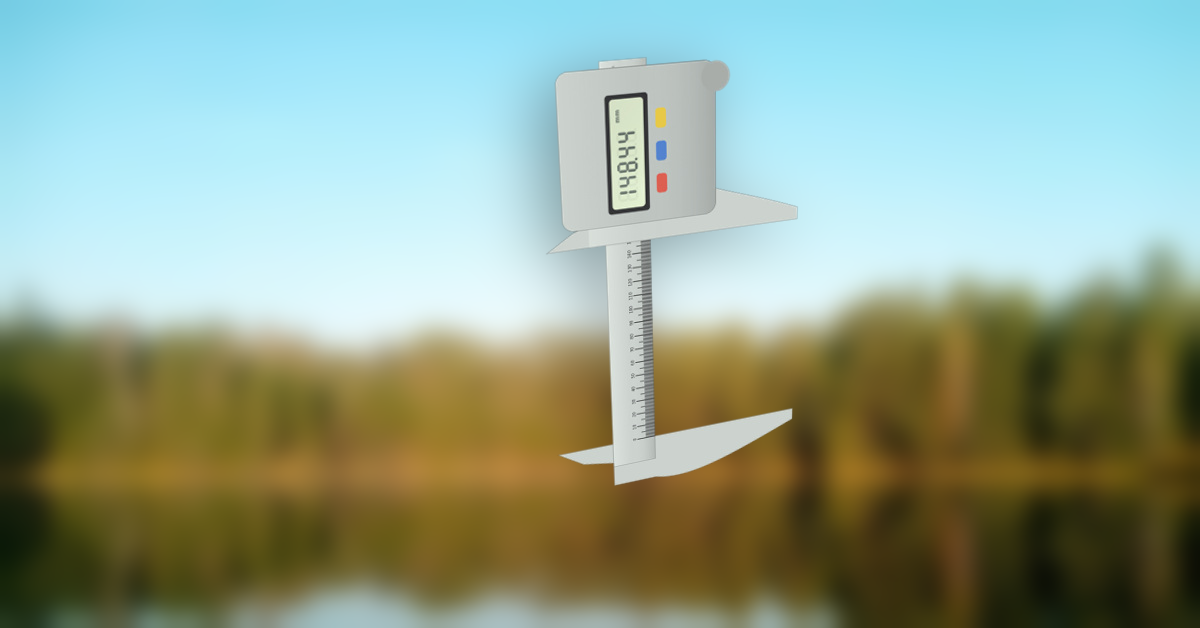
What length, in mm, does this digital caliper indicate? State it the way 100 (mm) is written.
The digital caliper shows 148.44 (mm)
